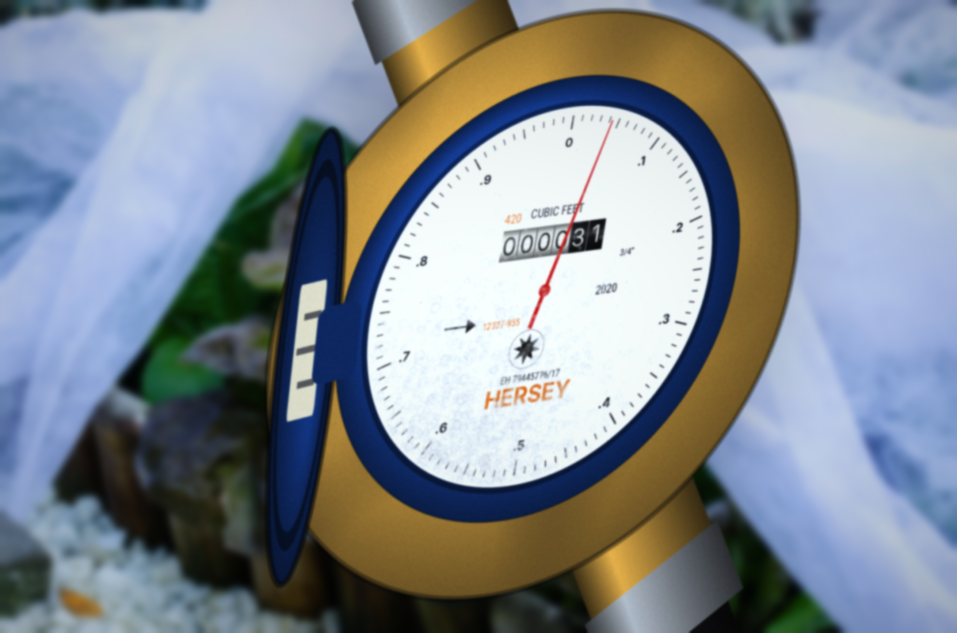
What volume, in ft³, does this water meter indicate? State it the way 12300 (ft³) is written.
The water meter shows 31.04 (ft³)
